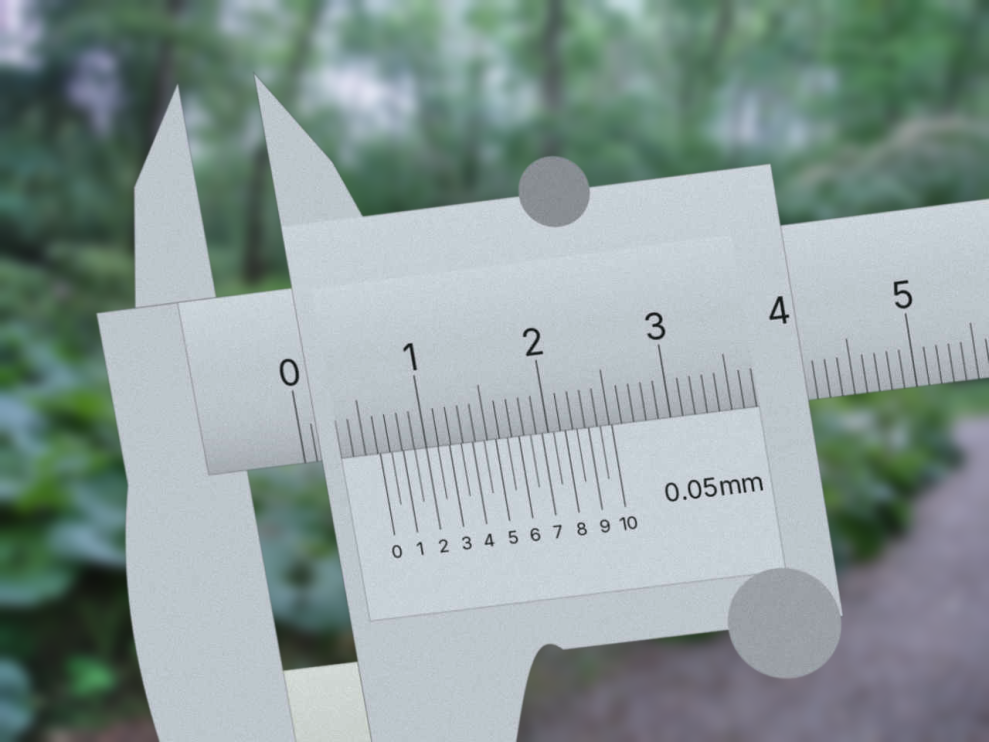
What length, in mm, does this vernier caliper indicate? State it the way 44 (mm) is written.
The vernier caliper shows 6.2 (mm)
